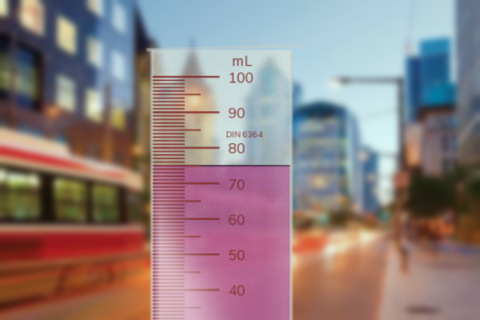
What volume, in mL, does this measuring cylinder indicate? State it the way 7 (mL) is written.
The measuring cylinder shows 75 (mL)
